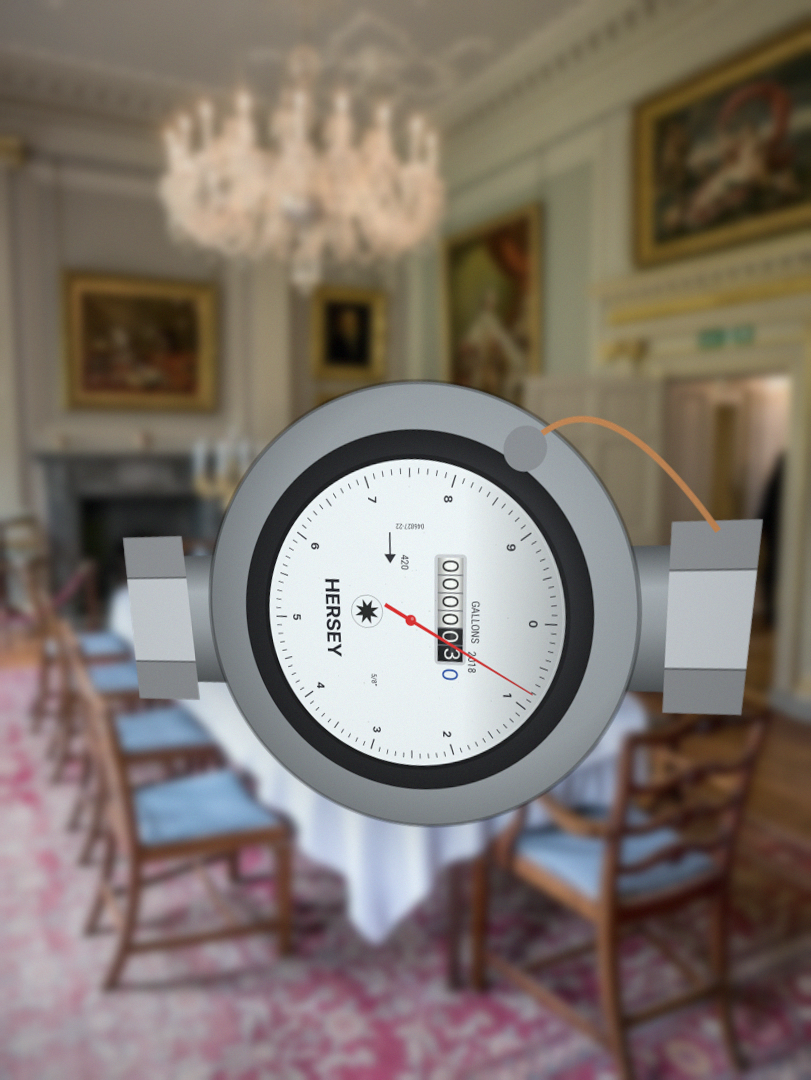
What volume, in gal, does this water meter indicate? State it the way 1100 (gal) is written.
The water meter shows 30.8 (gal)
